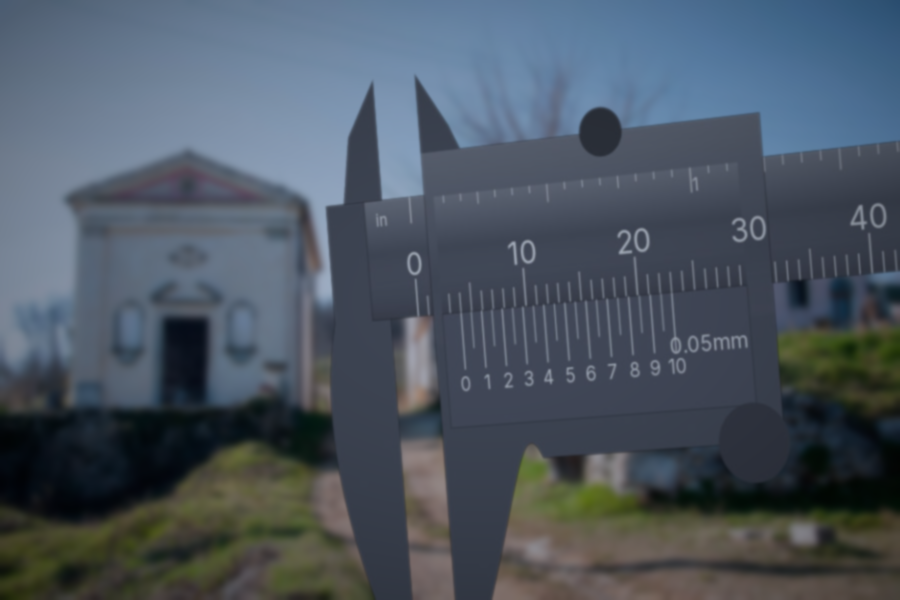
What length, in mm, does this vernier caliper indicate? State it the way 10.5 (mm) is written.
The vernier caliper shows 4.0 (mm)
